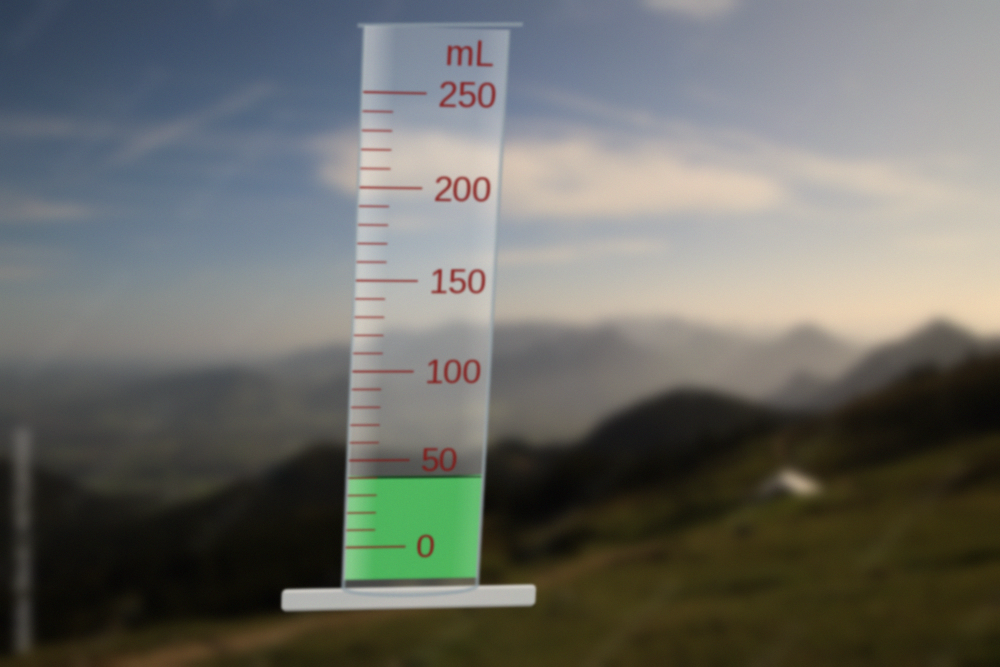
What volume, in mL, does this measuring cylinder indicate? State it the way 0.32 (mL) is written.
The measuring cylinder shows 40 (mL)
